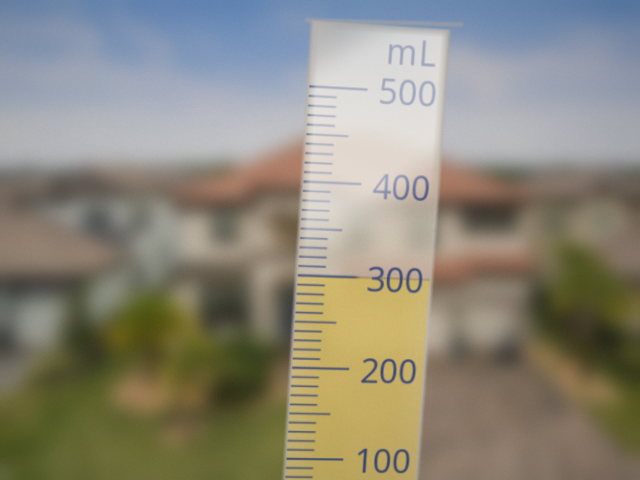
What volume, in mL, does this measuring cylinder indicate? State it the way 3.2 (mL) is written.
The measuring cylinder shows 300 (mL)
